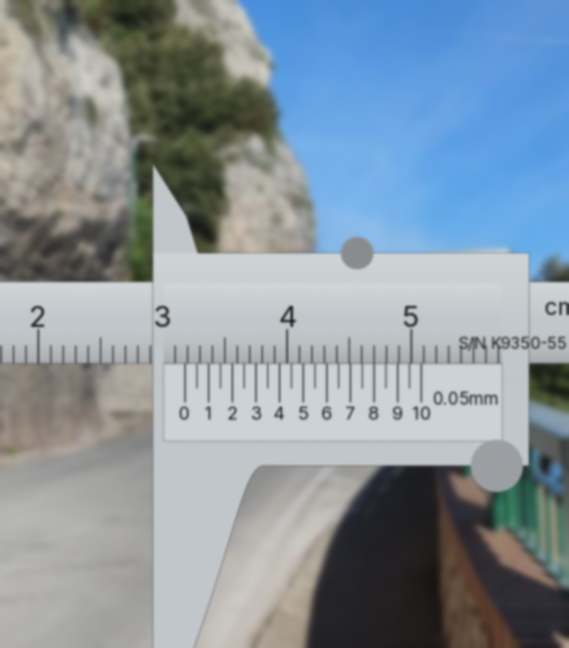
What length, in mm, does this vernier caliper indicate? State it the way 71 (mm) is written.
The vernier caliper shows 31.8 (mm)
